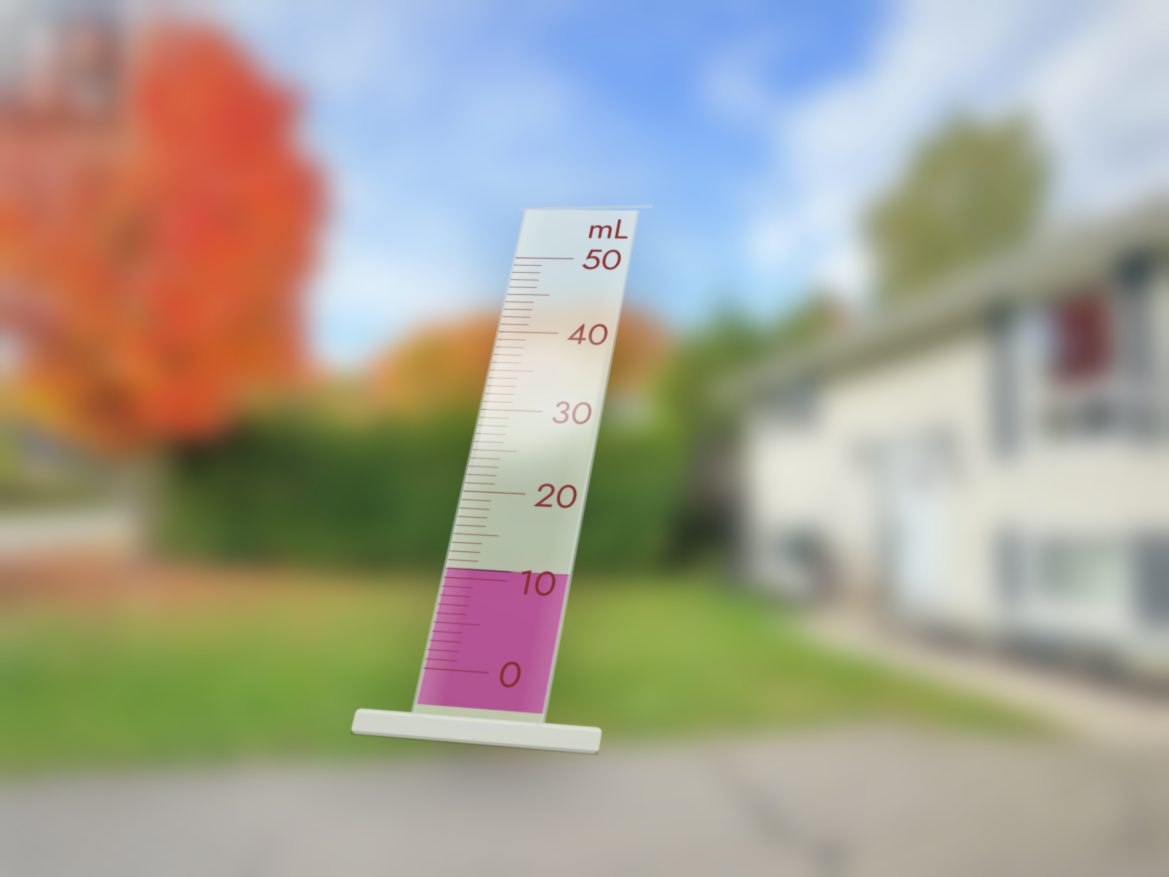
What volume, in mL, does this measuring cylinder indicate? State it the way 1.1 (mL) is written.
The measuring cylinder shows 11 (mL)
